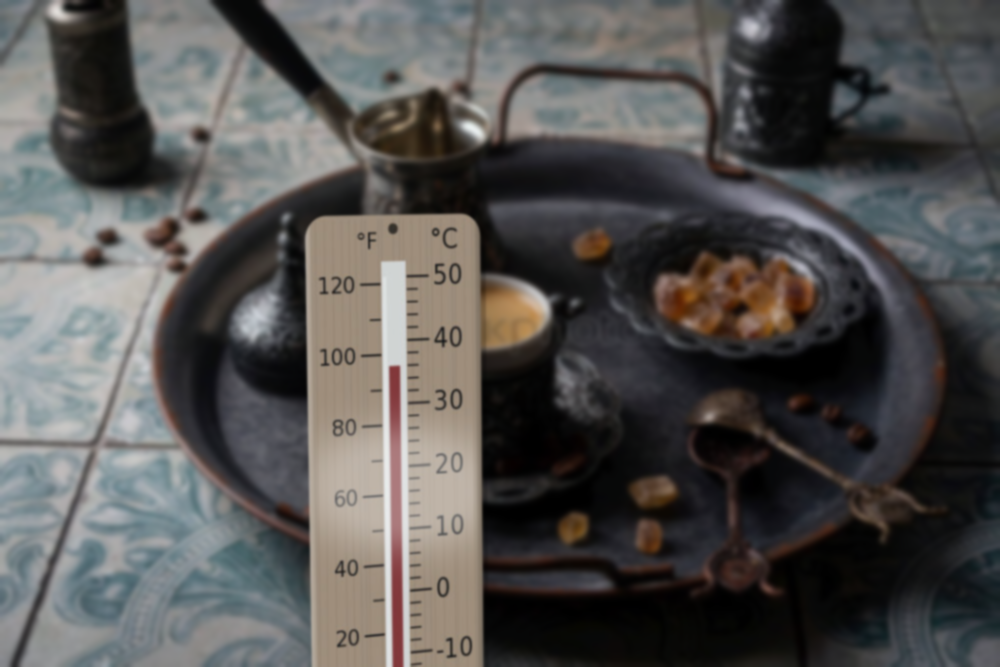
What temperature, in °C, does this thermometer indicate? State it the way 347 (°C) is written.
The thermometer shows 36 (°C)
